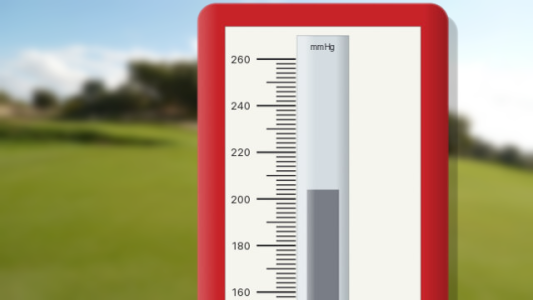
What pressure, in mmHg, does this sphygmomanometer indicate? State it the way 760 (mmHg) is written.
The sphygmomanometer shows 204 (mmHg)
